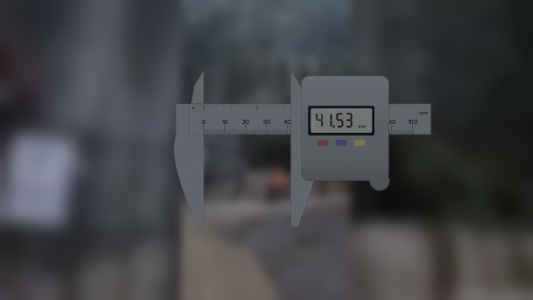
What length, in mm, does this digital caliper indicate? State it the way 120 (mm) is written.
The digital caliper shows 41.53 (mm)
